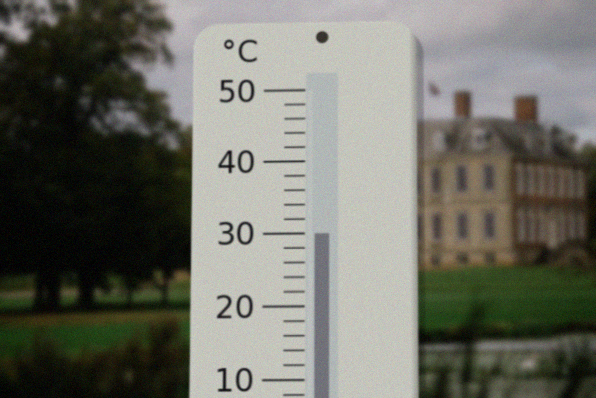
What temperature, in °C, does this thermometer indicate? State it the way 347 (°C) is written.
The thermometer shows 30 (°C)
